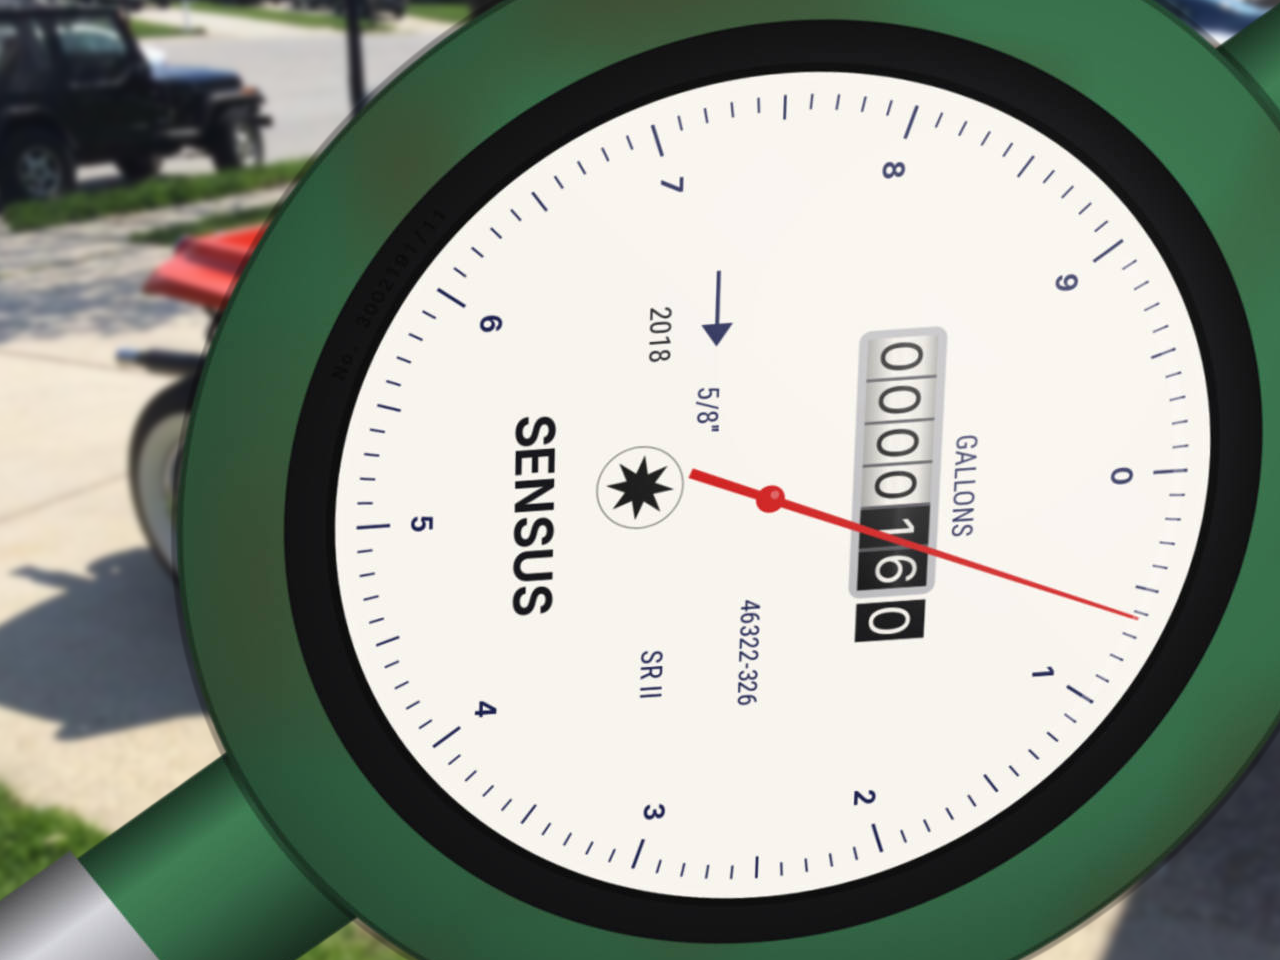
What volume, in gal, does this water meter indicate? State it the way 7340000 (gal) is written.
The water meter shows 160.6 (gal)
